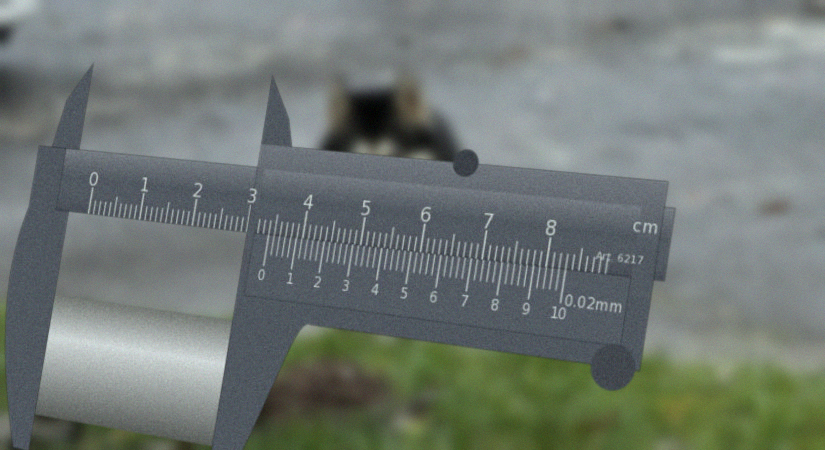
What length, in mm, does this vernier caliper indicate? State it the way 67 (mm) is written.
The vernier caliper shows 34.0 (mm)
